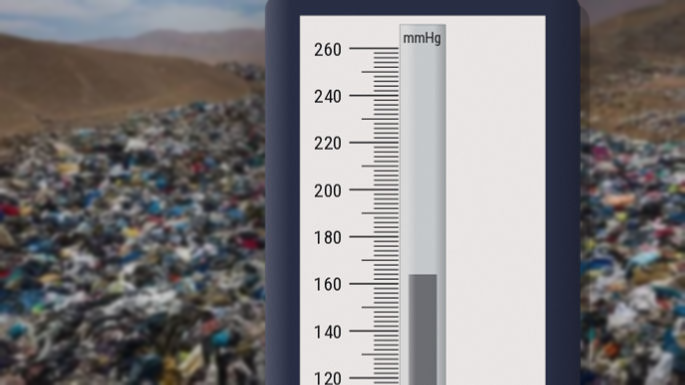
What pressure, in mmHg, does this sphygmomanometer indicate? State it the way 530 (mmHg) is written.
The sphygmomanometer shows 164 (mmHg)
